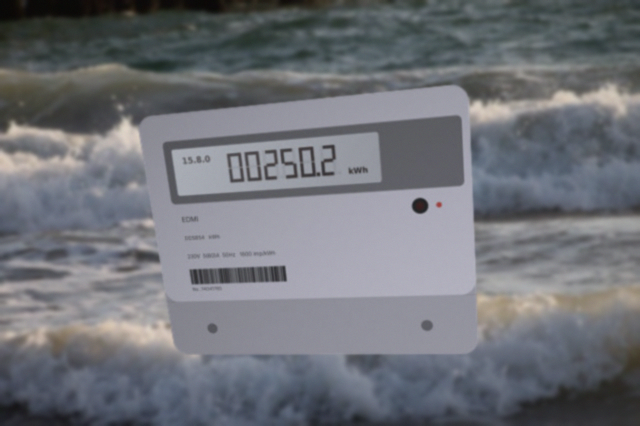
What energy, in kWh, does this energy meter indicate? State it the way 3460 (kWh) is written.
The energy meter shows 250.2 (kWh)
